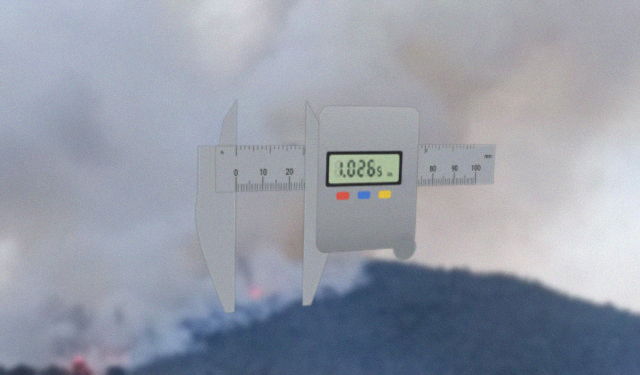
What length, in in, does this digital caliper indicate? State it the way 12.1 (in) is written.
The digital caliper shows 1.0265 (in)
